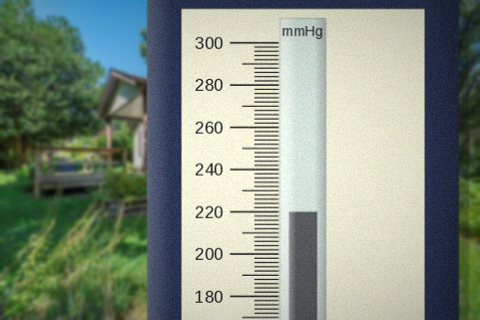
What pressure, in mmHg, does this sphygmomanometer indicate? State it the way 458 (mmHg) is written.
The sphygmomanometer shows 220 (mmHg)
